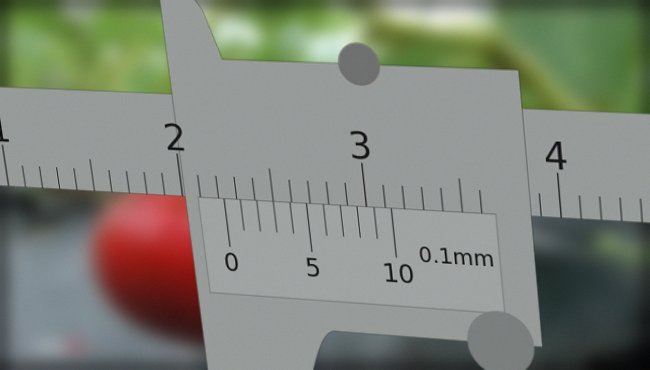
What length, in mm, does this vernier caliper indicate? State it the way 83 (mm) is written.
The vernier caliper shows 22.3 (mm)
